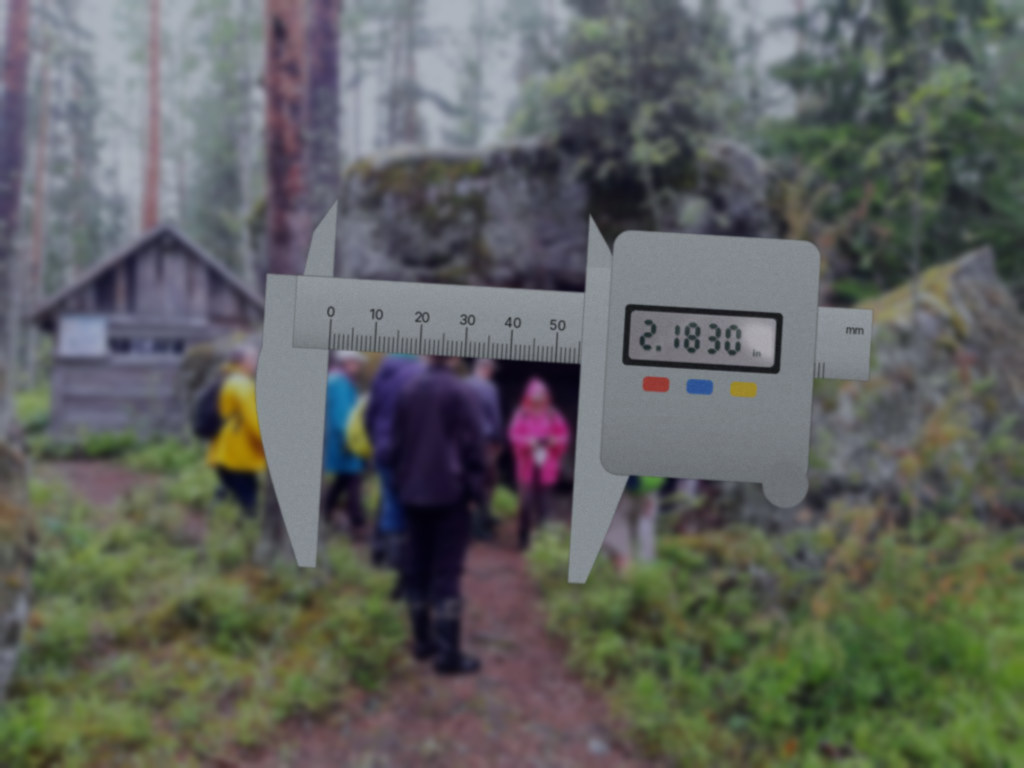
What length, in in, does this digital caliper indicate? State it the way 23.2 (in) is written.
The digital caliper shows 2.1830 (in)
